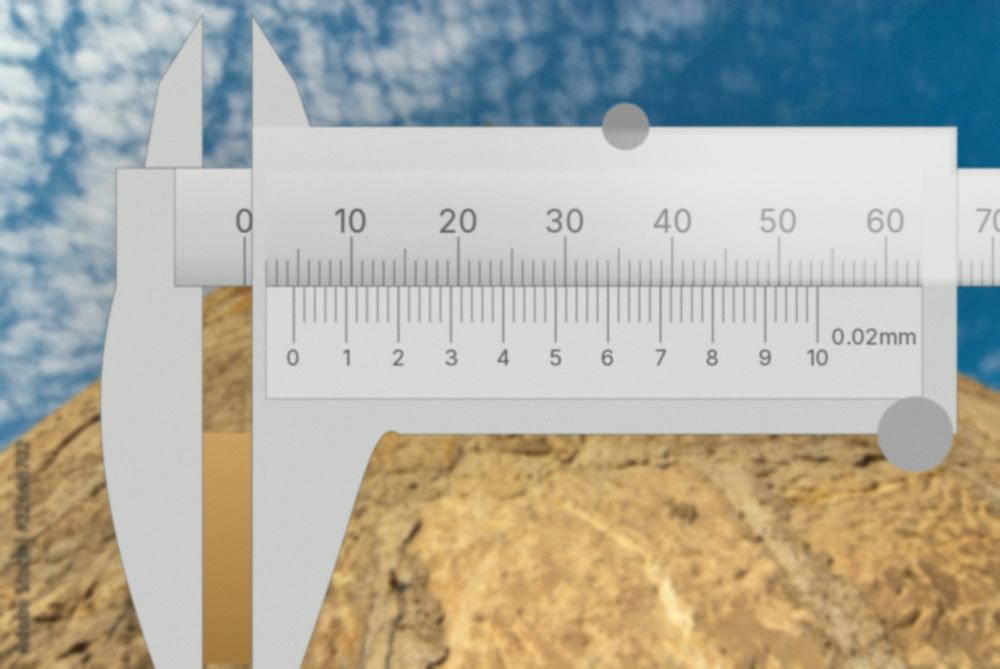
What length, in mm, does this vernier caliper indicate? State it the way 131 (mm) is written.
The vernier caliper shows 4.6 (mm)
